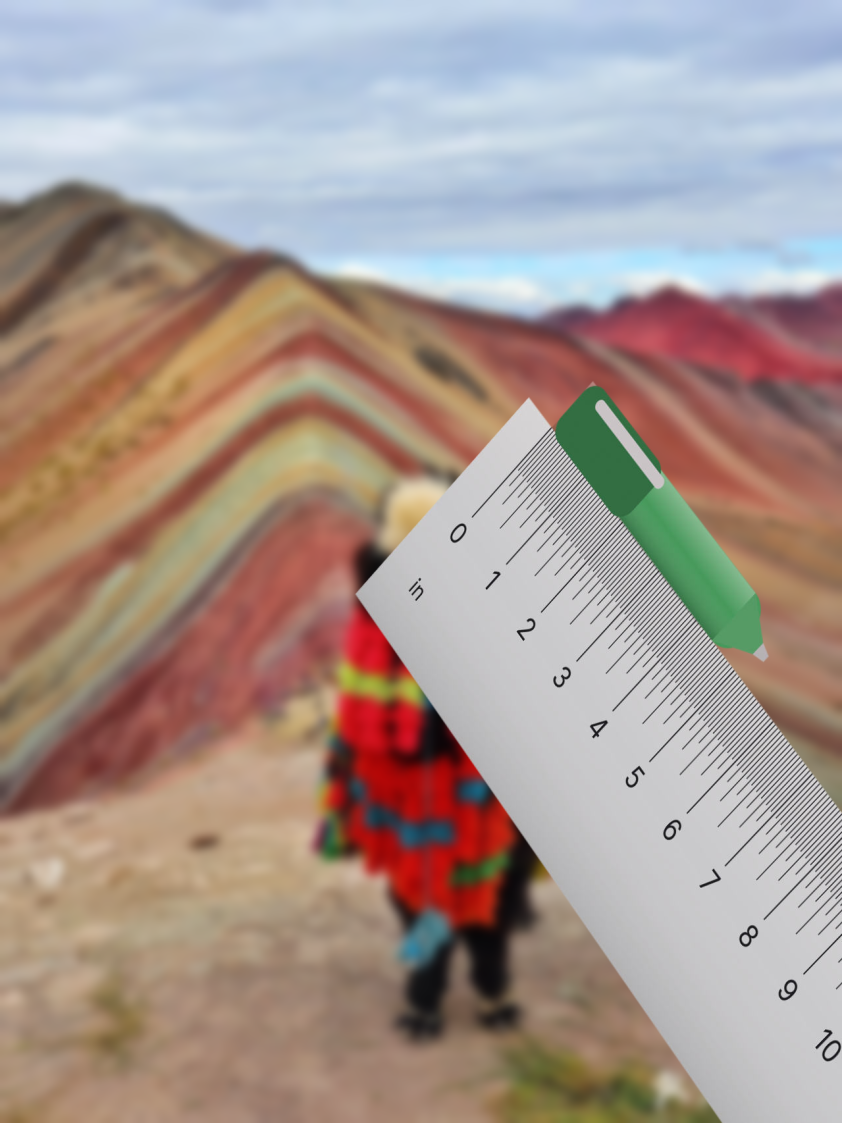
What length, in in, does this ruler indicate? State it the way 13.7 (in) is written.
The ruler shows 5.25 (in)
